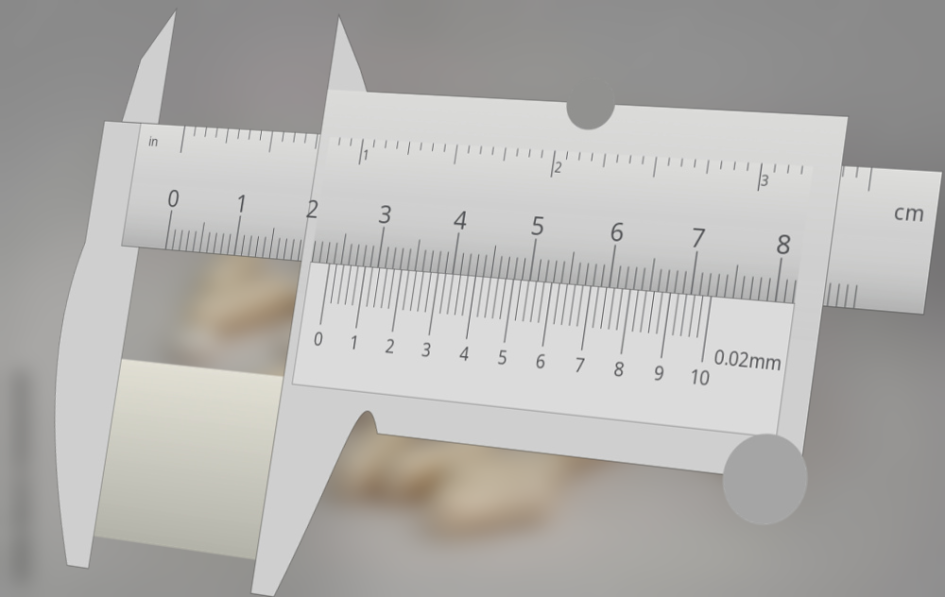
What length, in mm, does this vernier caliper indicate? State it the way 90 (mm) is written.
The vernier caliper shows 23.4 (mm)
